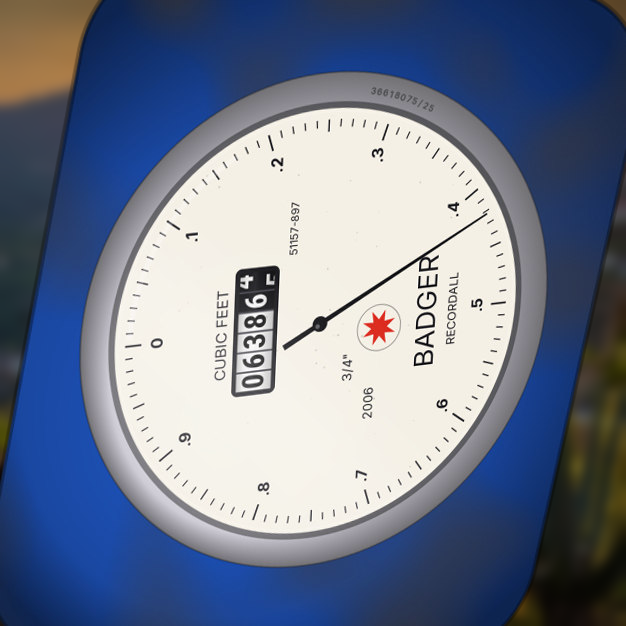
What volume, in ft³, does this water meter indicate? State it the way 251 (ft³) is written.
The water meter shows 63864.42 (ft³)
